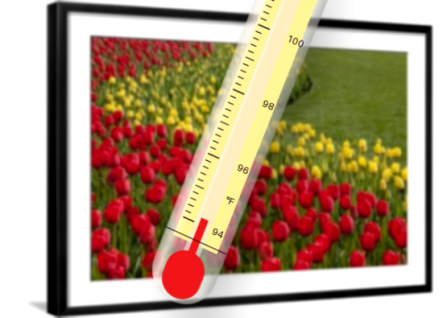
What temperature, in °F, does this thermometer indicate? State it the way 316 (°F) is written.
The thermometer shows 94.2 (°F)
